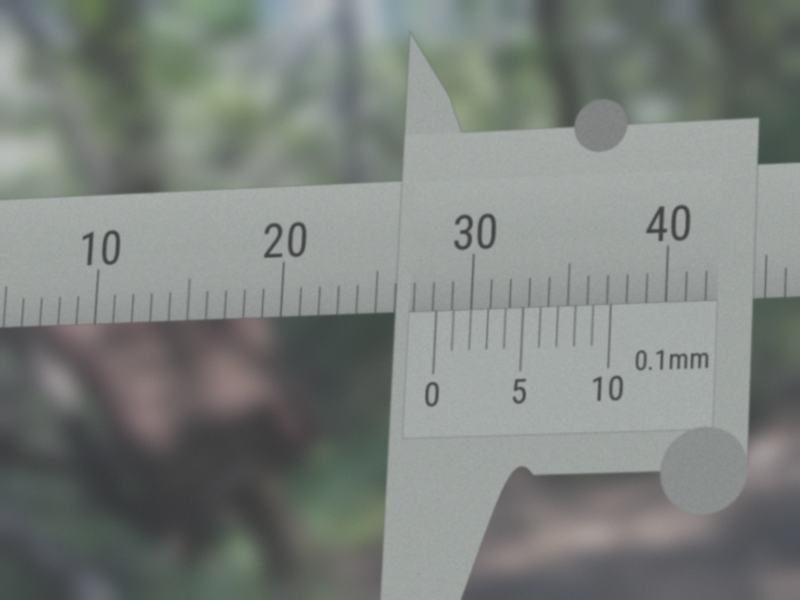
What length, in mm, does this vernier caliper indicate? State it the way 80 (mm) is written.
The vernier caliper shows 28.2 (mm)
